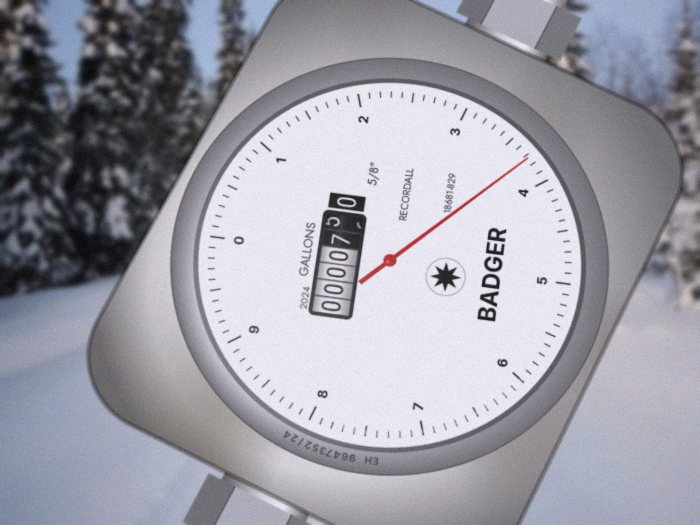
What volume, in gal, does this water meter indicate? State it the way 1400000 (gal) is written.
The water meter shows 753.7 (gal)
